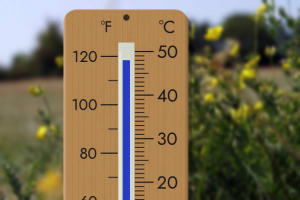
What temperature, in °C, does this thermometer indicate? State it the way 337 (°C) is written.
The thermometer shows 48 (°C)
